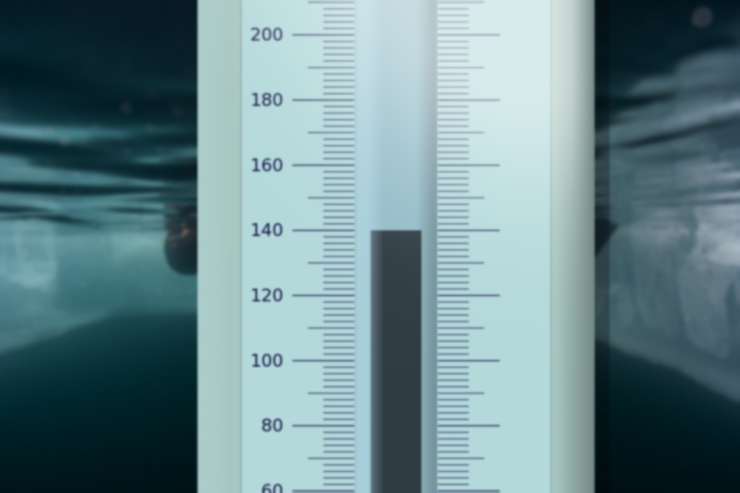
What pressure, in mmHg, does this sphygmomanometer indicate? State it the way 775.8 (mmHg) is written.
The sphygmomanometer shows 140 (mmHg)
